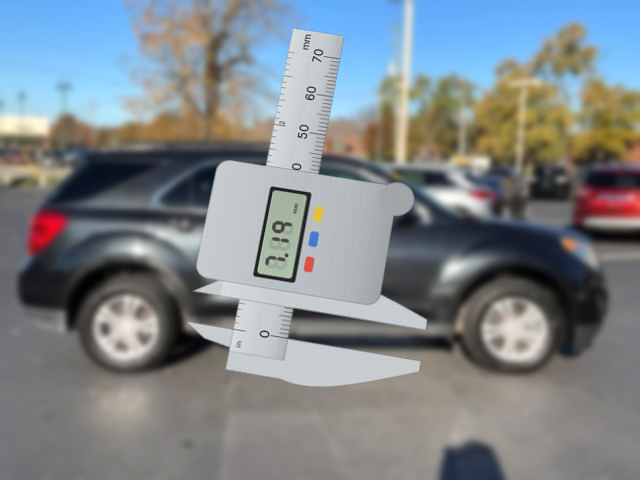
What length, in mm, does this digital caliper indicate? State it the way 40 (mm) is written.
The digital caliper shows 7.19 (mm)
